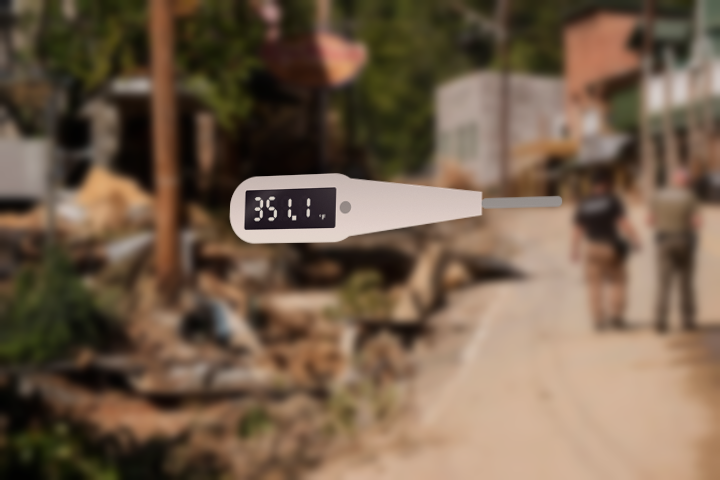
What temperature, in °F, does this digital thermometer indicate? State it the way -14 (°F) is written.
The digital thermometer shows 351.1 (°F)
